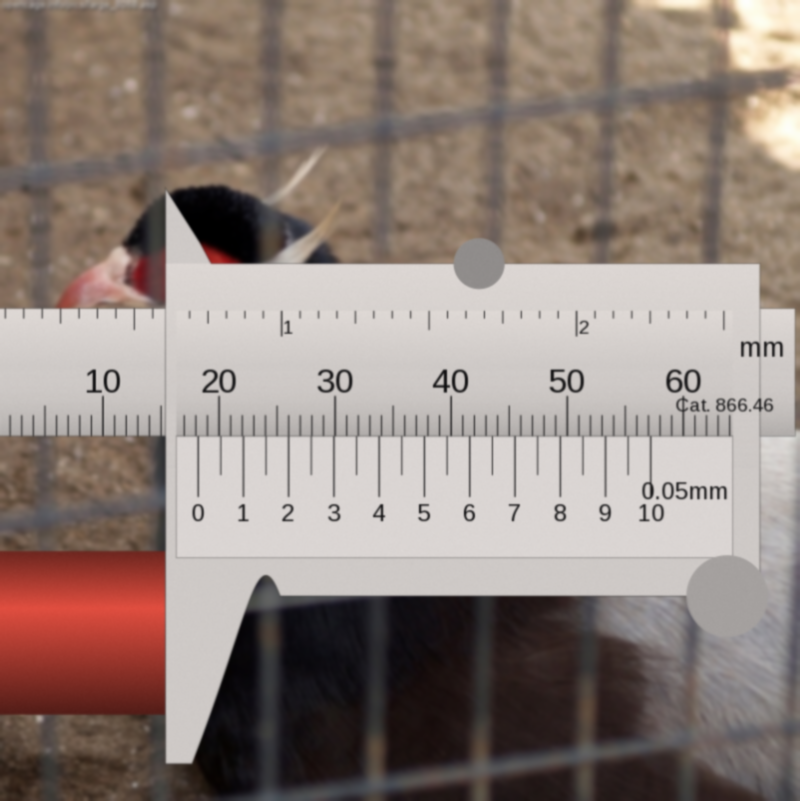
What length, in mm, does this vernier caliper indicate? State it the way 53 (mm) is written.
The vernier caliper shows 18.2 (mm)
